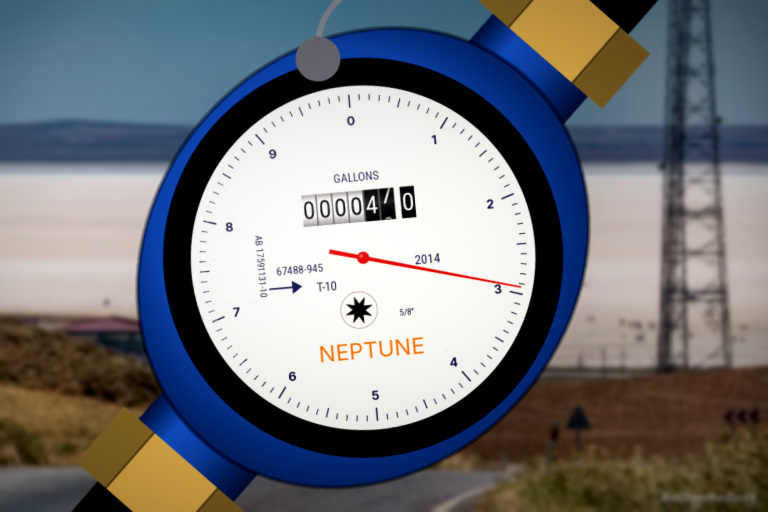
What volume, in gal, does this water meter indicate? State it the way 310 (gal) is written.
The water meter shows 472.9 (gal)
